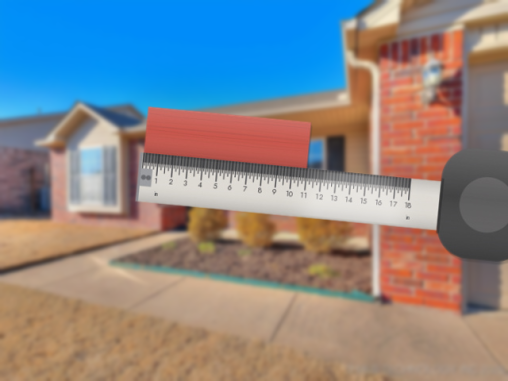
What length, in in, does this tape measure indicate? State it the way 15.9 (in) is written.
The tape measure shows 11 (in)
